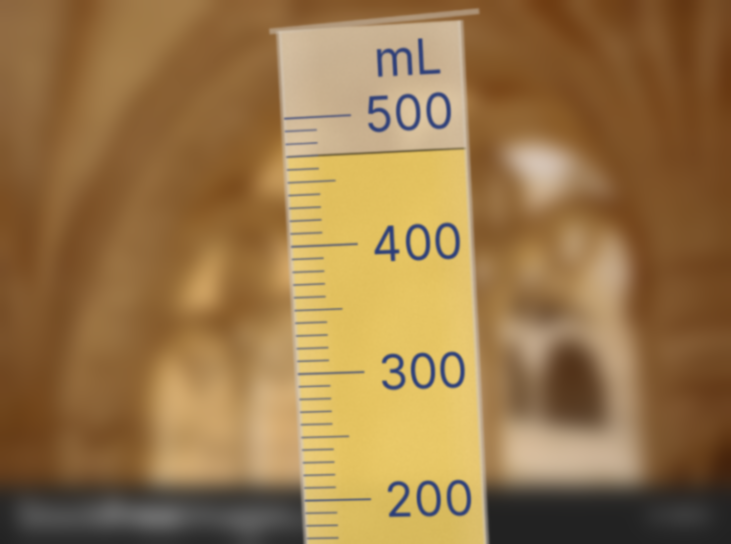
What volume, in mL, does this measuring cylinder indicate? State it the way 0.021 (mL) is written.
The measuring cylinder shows 470 (mL)
